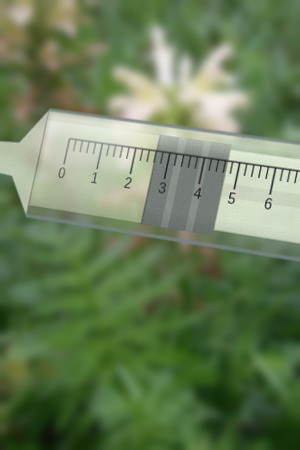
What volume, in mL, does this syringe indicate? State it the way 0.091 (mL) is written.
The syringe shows 2.6 (mL)
